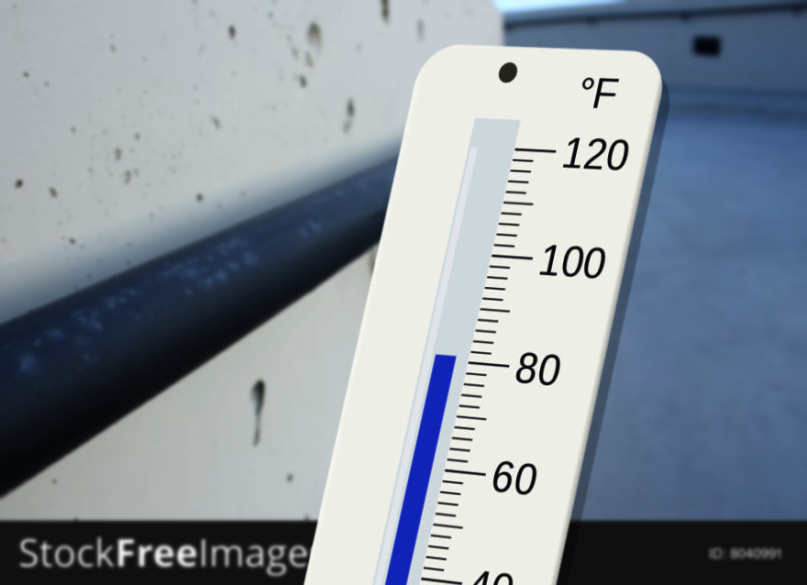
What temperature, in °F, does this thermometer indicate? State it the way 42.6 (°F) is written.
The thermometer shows 81 (°F)
